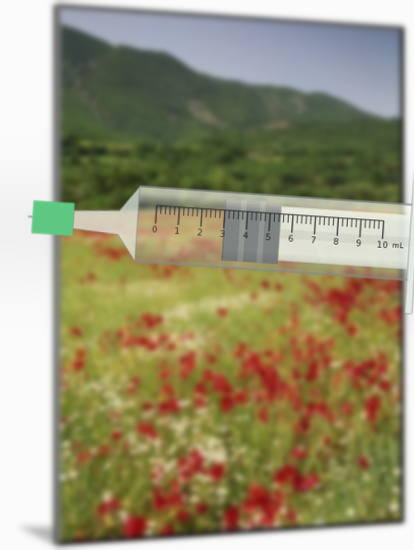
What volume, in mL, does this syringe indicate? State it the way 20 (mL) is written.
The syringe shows 3 (mL)
